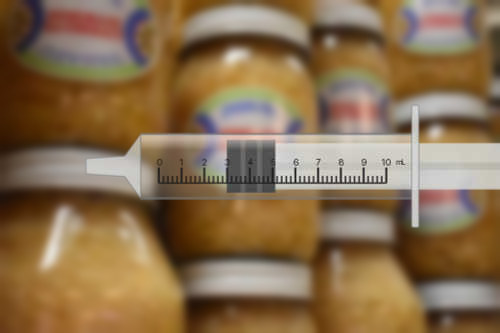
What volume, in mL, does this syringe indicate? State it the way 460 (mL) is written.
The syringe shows 3 (mL)
